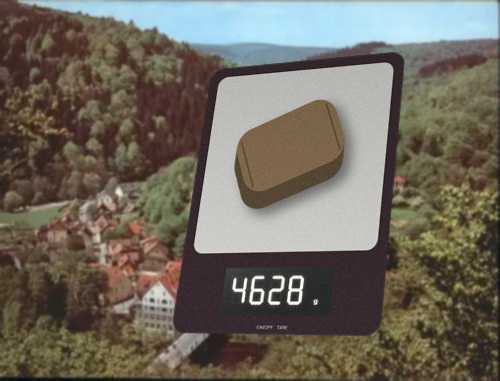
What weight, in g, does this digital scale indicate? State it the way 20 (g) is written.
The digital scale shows 4628 (g)
